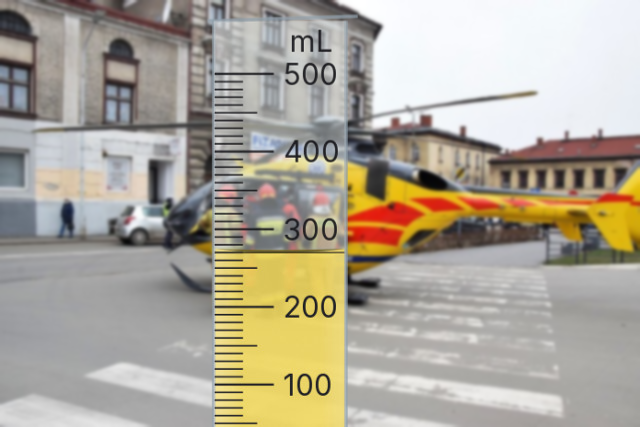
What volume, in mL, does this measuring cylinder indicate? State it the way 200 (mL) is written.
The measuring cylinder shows 270 (mL)
